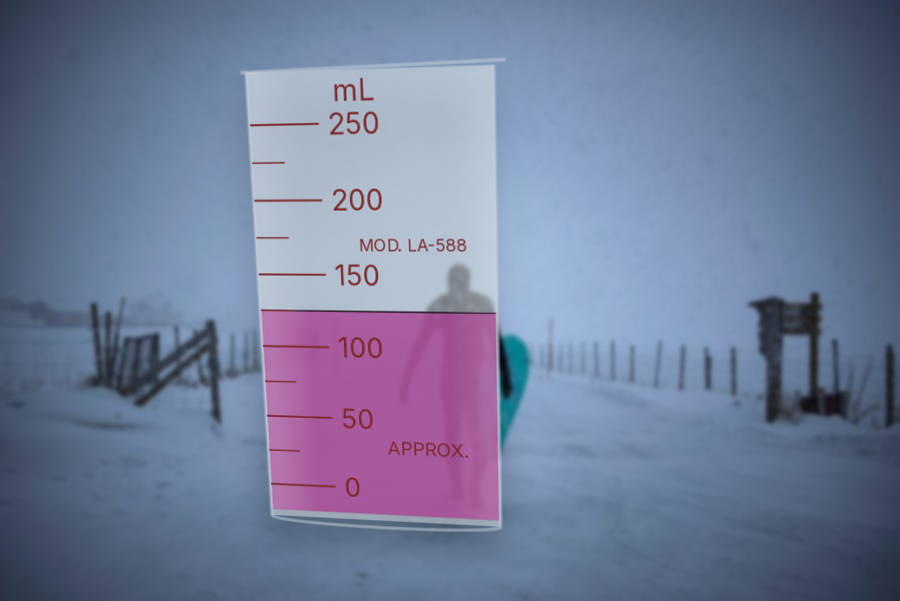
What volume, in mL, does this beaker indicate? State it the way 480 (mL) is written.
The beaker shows 125 (mL)
